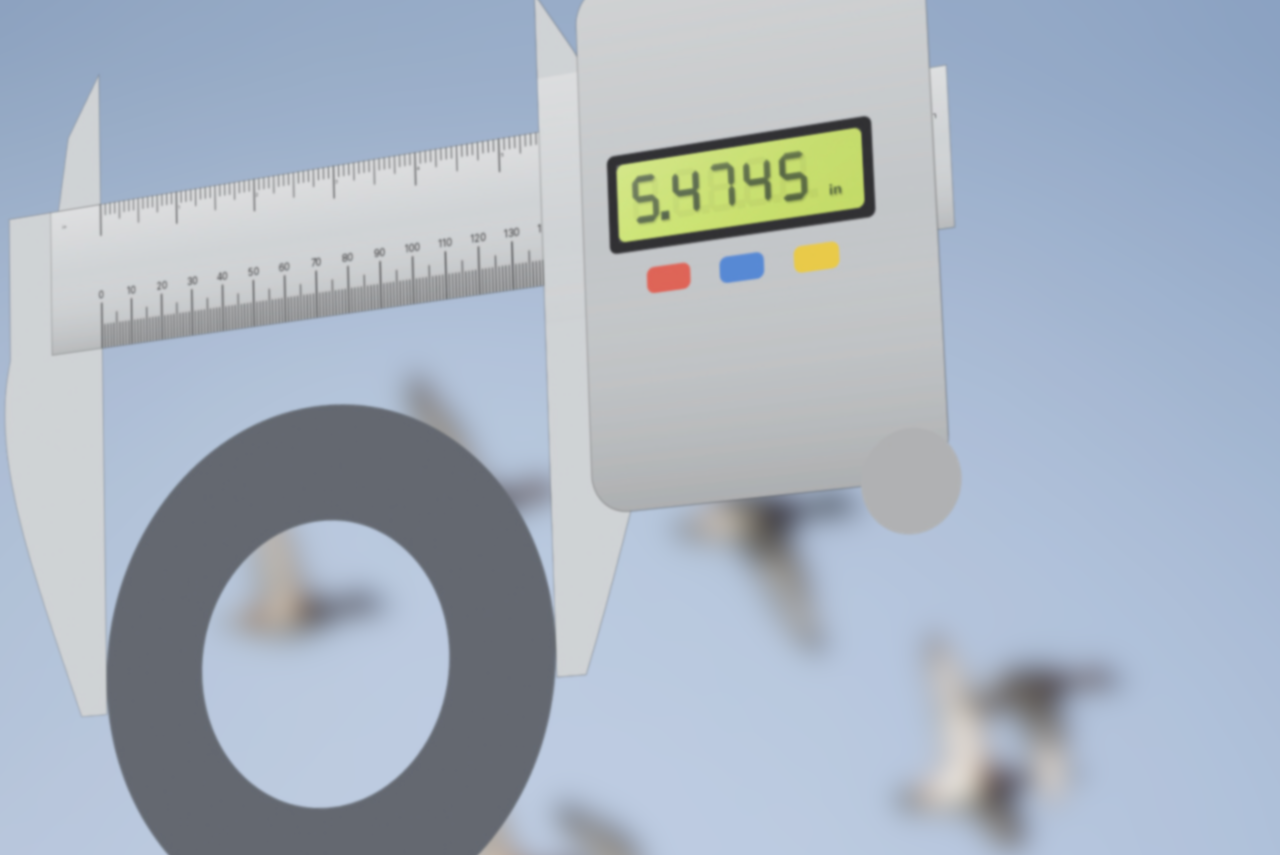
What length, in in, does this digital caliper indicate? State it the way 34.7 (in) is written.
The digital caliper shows 5.4745 (in)
